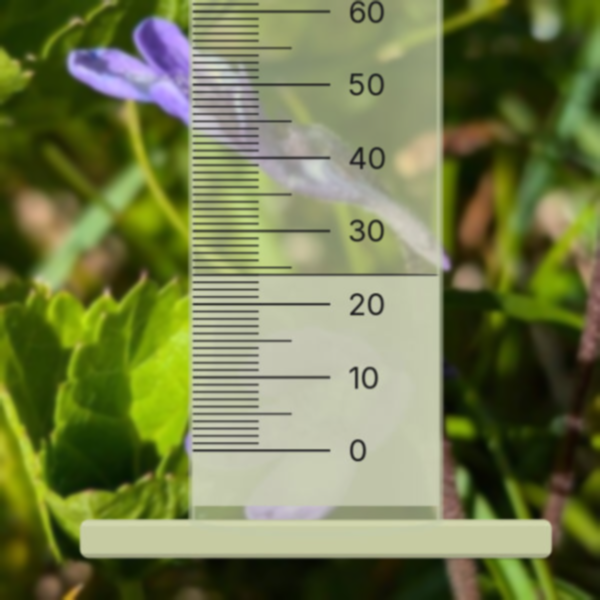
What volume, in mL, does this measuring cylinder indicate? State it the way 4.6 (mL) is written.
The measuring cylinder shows 24 (mL)
